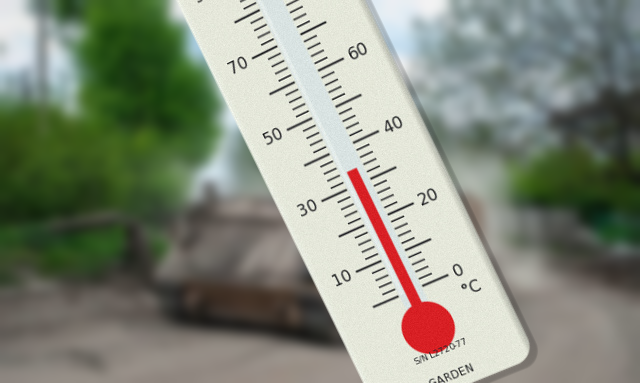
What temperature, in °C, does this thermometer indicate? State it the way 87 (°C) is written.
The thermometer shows 34 (°C)
